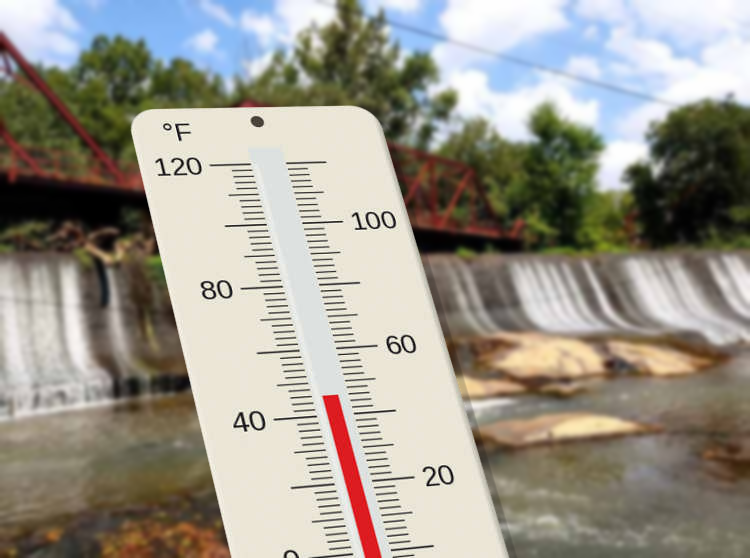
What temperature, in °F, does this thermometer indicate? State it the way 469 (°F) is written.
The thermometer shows 46 (°F)
